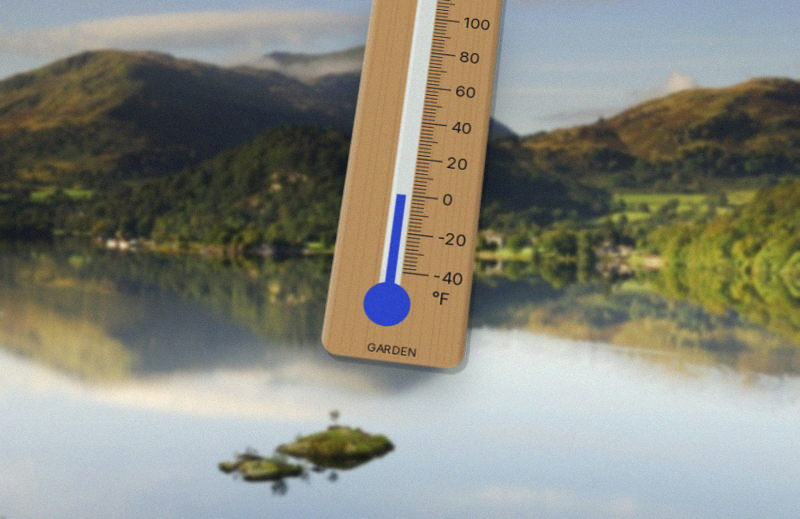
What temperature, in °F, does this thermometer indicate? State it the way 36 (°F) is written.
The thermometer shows 0 (°F)
